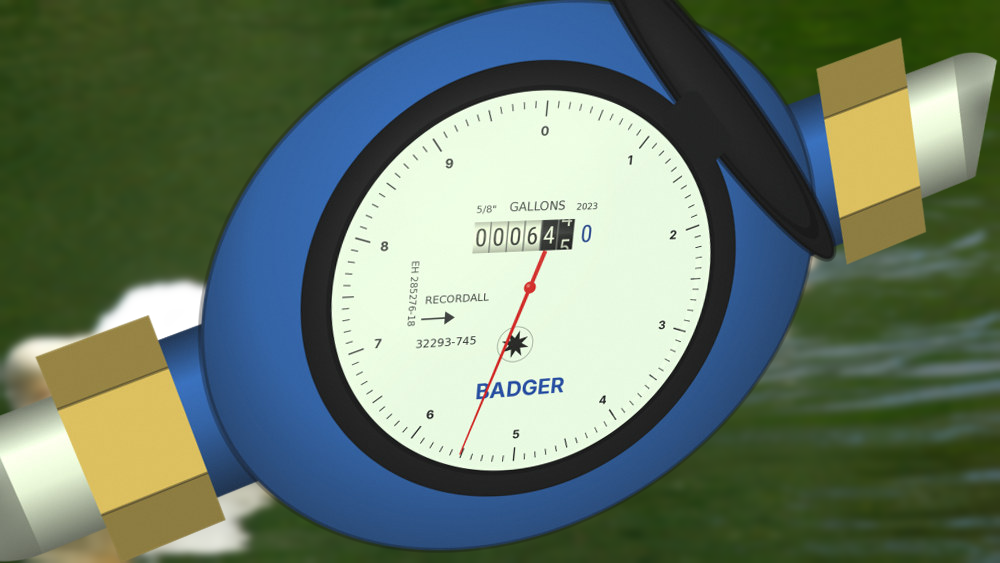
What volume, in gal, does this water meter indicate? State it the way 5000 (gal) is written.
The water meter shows 6445.5 (gal)
